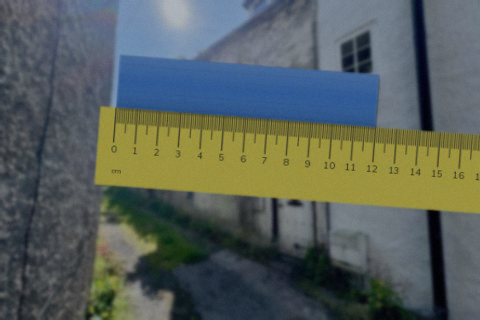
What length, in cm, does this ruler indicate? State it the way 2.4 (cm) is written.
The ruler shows 12 (cm)
